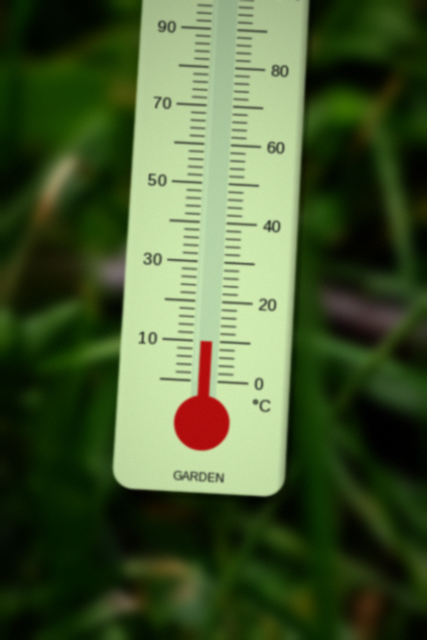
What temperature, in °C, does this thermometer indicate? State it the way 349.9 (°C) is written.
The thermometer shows 10 (°C)
